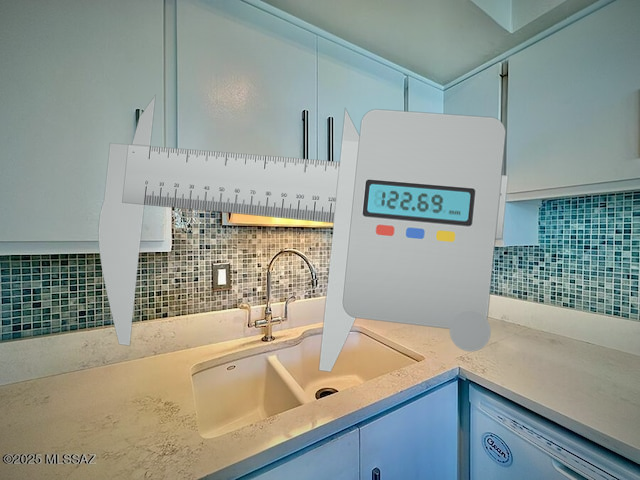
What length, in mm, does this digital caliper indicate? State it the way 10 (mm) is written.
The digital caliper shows 122.69 (mm)
